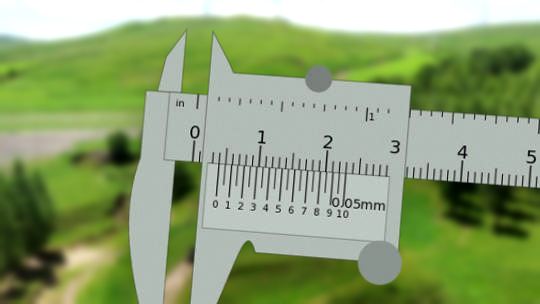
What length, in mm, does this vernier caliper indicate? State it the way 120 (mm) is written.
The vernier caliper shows 4.0 (mm)
